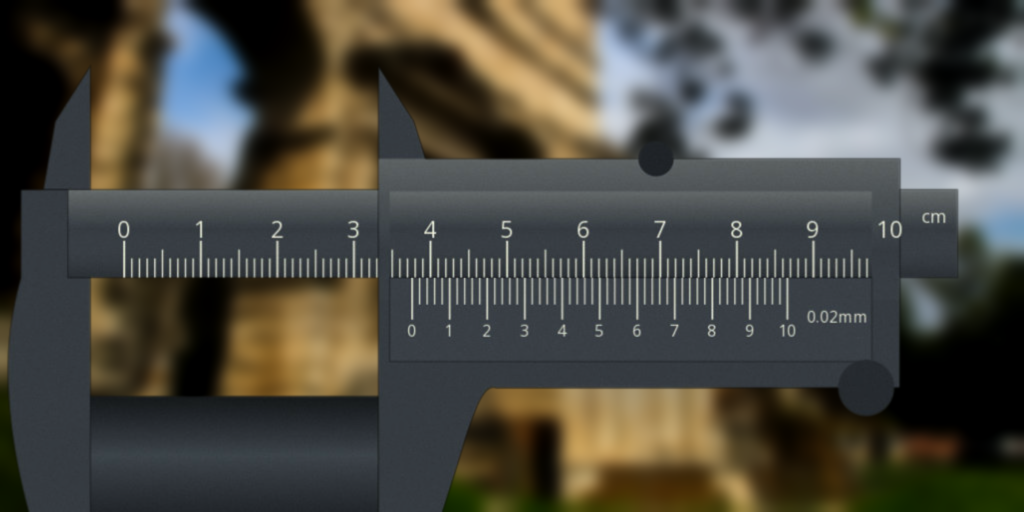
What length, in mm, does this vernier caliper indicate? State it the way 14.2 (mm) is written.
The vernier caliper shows 37.6 (mm)
